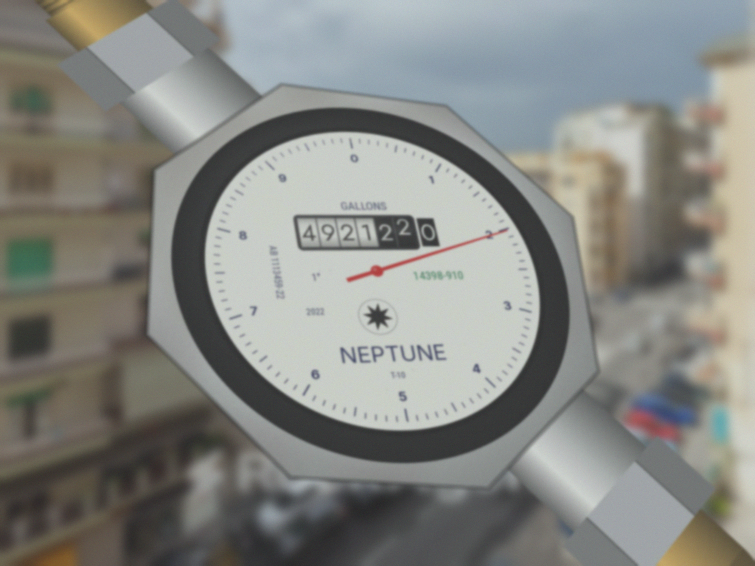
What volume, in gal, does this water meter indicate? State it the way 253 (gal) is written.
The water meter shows 4921222.0 (gal)
